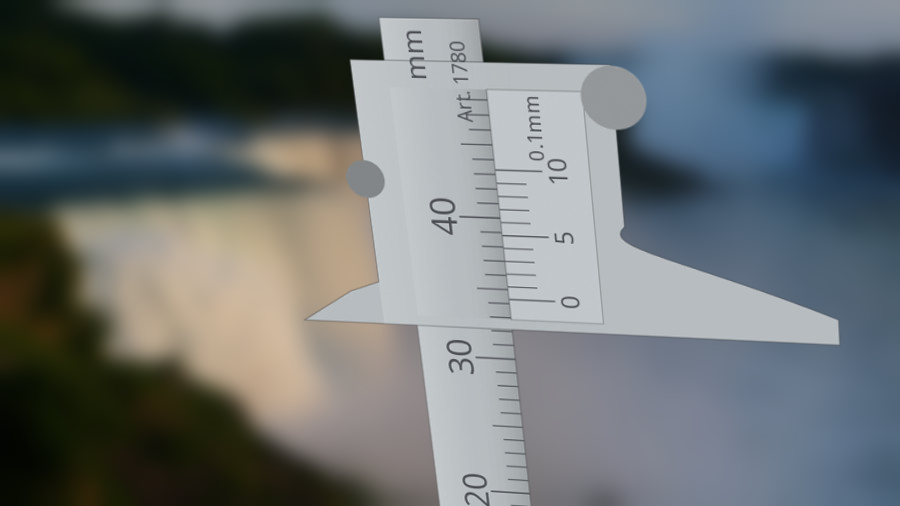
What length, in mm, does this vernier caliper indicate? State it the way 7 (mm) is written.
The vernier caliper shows 34.3 (mm)
